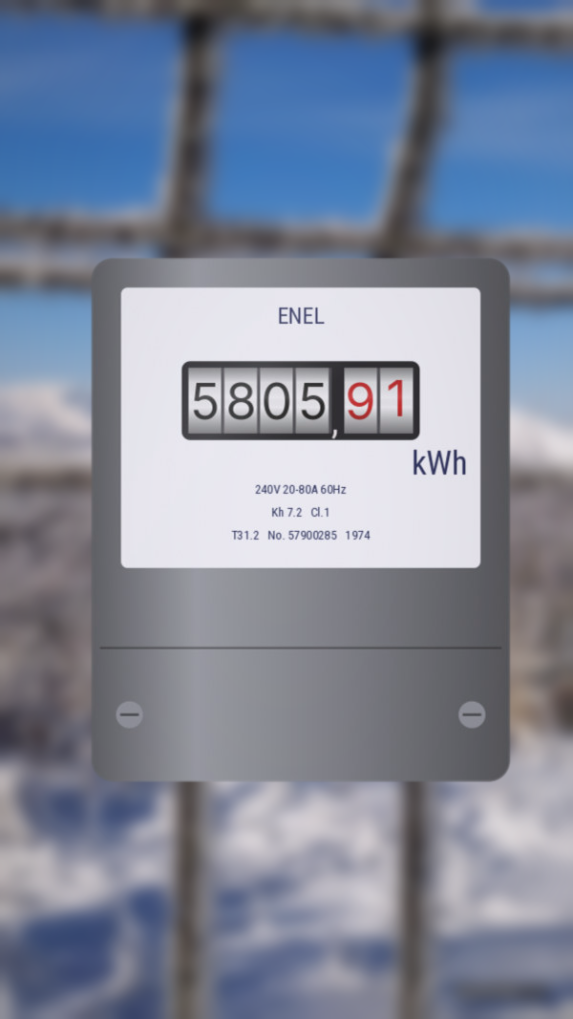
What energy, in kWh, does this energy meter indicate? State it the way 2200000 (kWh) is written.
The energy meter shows 5805.91 (kWh)
